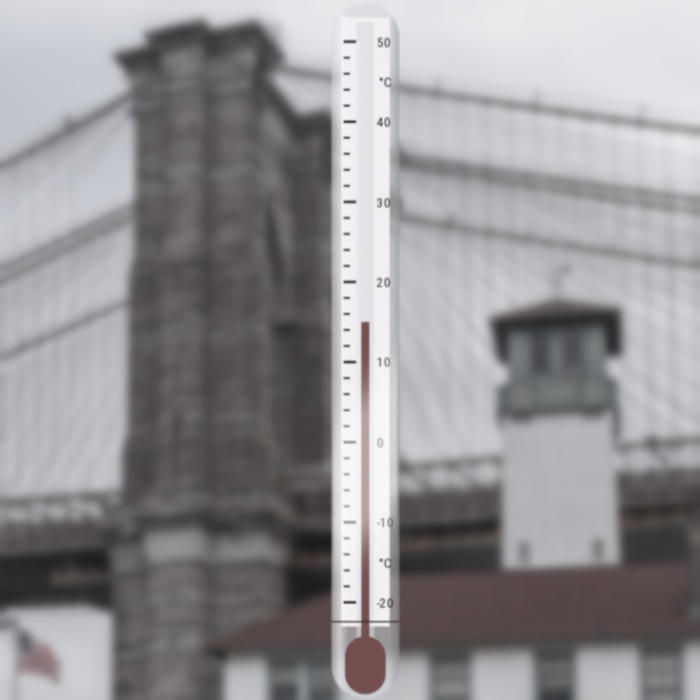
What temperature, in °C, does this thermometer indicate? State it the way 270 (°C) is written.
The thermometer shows 15 (°C)
